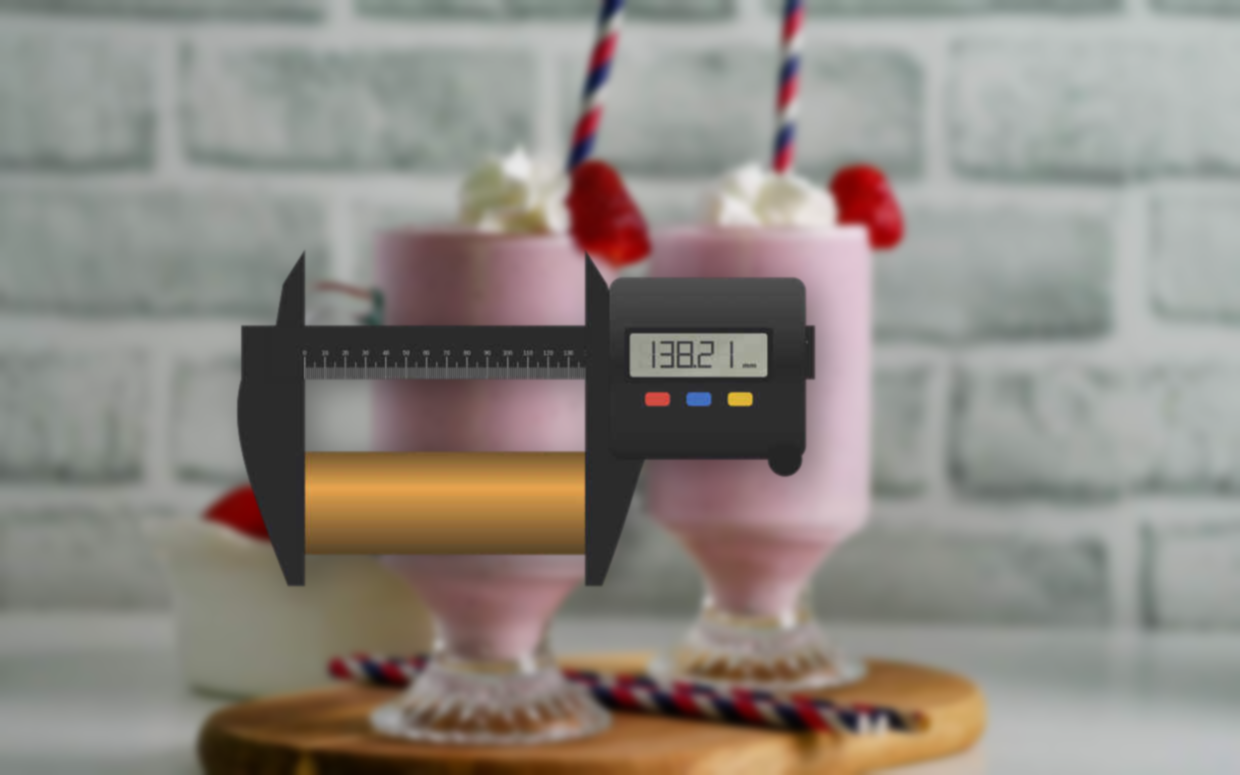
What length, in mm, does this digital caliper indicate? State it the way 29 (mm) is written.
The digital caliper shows 138.21 (mm)
